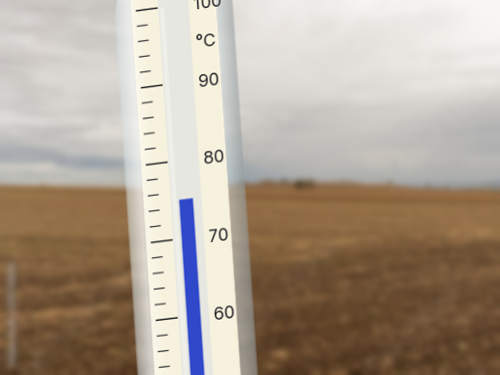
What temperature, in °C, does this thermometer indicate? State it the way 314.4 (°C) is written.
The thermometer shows 75 (°C)
